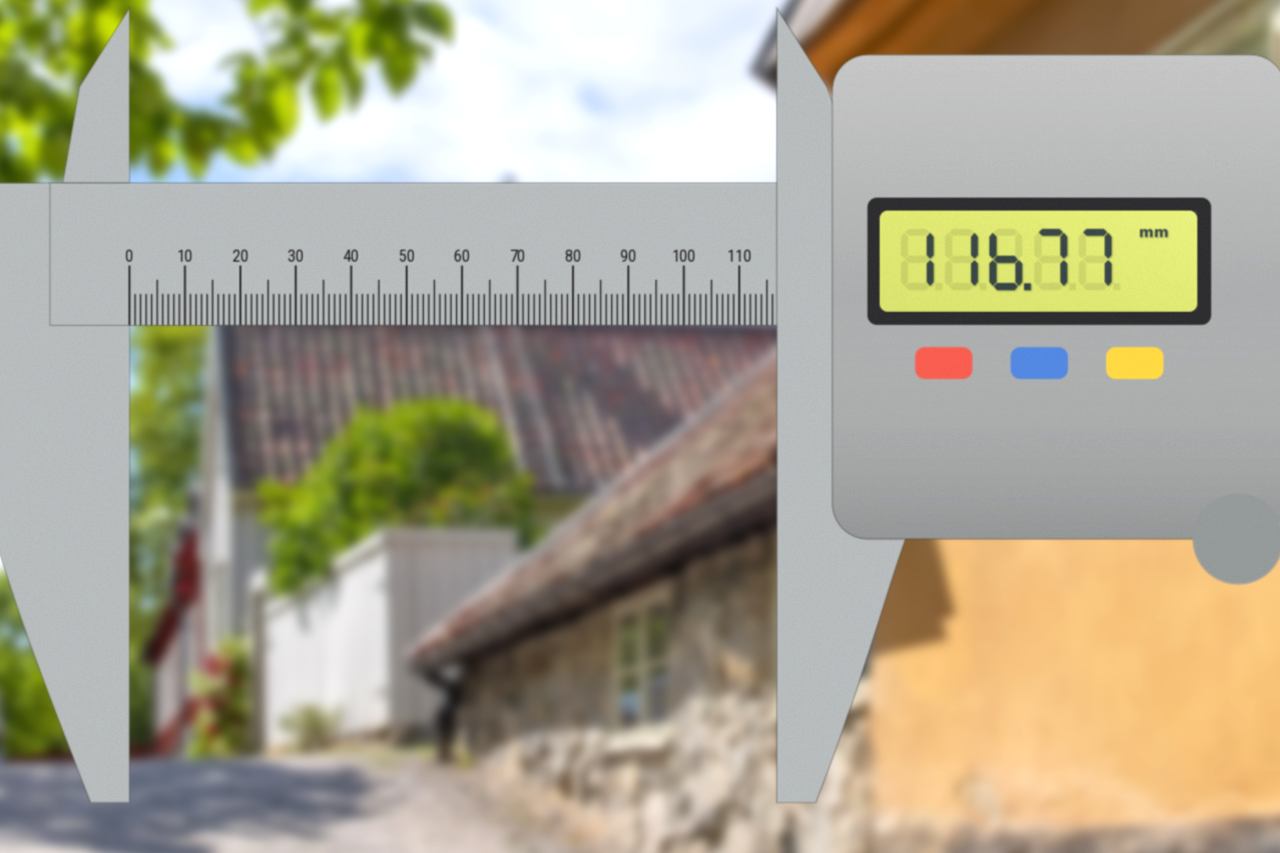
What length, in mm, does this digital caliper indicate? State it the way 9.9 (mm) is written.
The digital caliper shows 116.77 (mm)
